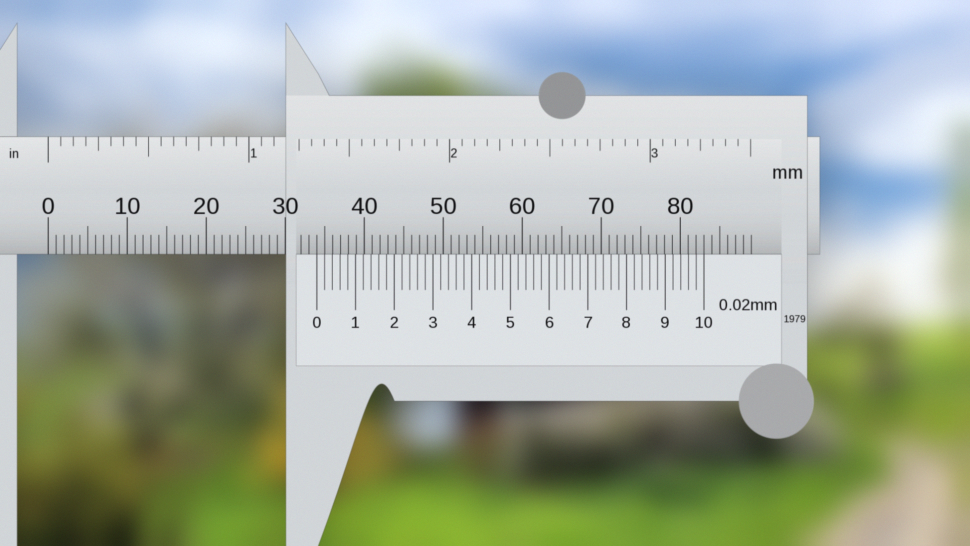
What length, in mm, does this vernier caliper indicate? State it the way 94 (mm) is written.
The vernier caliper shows 34.0 (mm)
